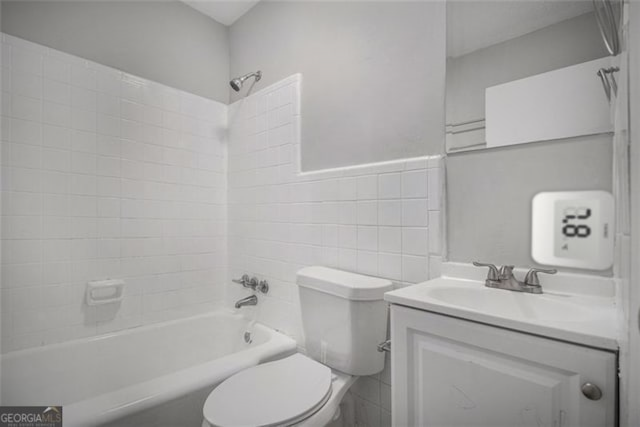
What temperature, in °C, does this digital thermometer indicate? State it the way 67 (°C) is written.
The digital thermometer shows 7.8 (°C)
